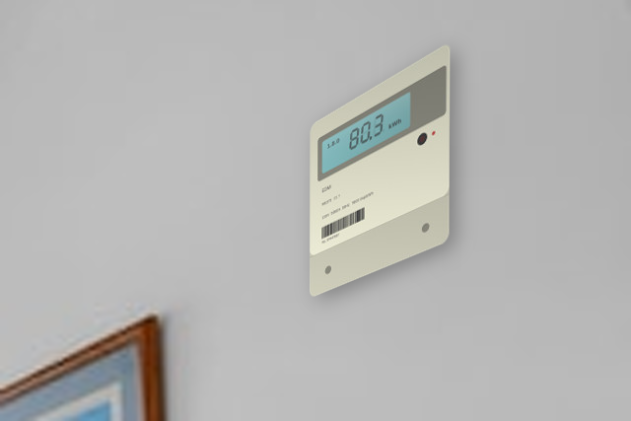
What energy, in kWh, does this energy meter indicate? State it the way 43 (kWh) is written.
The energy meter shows 80.3 (kWh)
